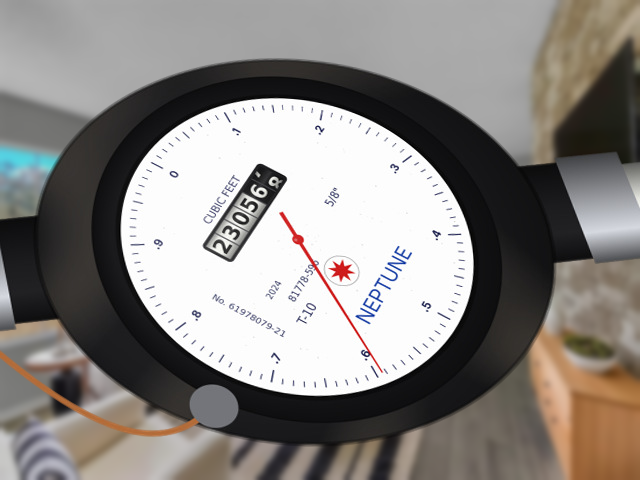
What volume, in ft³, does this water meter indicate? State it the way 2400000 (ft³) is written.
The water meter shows 230567.59 (ft³)
